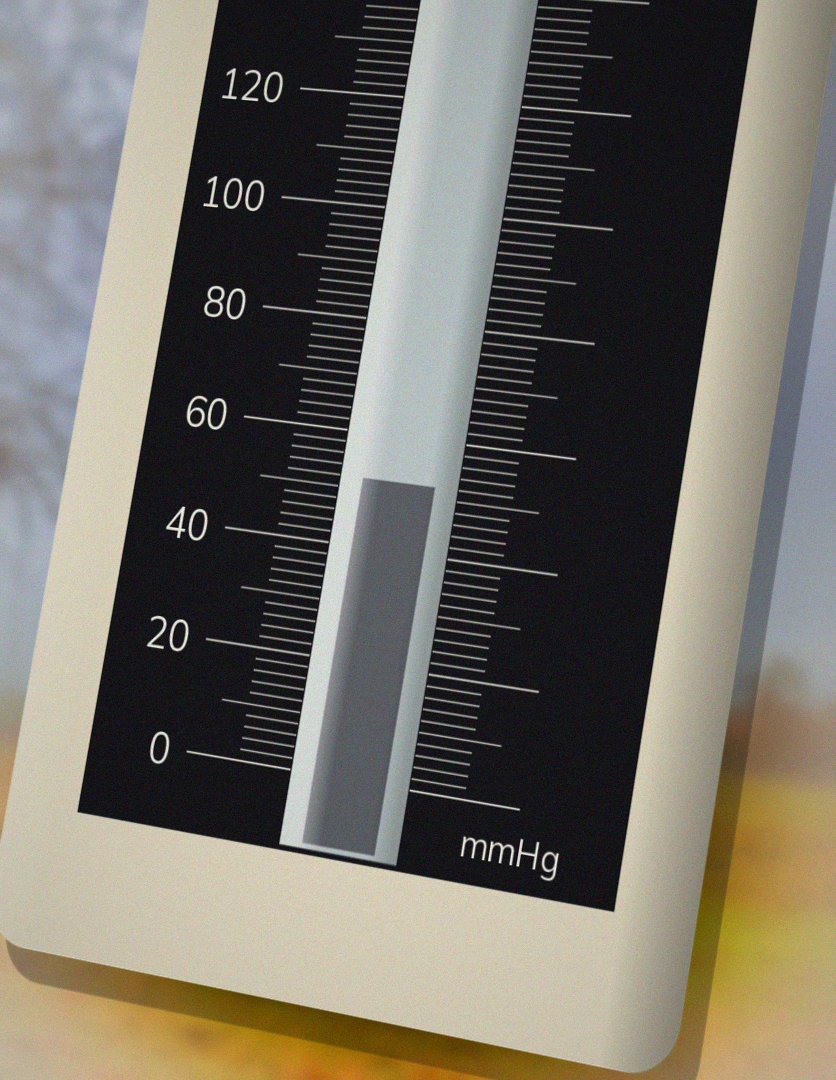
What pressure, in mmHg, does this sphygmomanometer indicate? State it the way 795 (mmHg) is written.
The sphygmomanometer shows 52 (mmHg)
